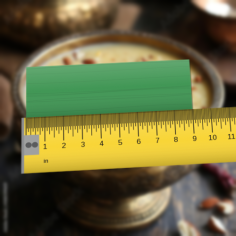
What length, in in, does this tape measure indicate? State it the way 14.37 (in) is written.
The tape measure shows 9 (in)
